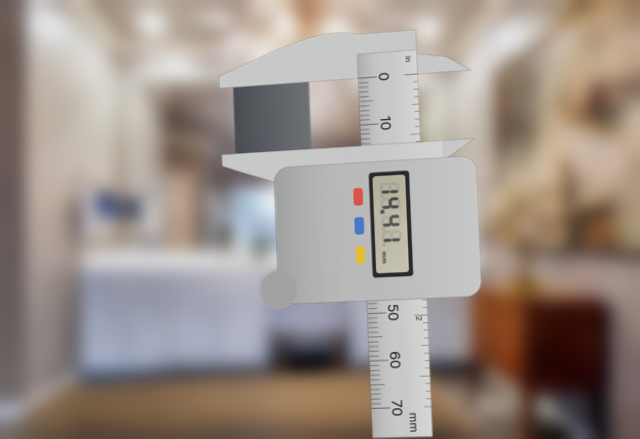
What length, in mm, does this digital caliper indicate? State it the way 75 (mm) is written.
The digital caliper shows 14.41 (mm)
